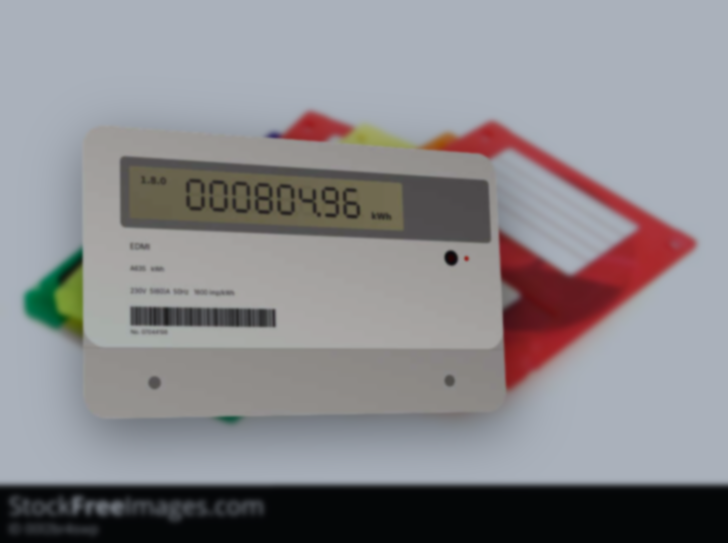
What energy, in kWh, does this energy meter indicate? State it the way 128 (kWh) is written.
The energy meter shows 804.96 (kWh)
